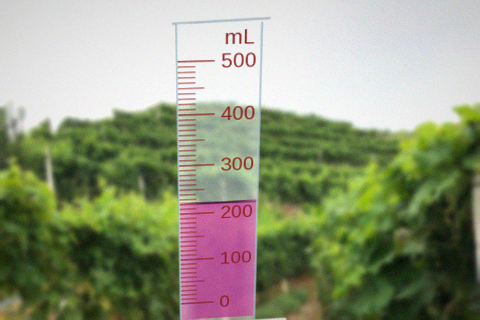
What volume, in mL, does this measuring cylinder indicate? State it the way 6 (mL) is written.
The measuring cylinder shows 220 (mL)
